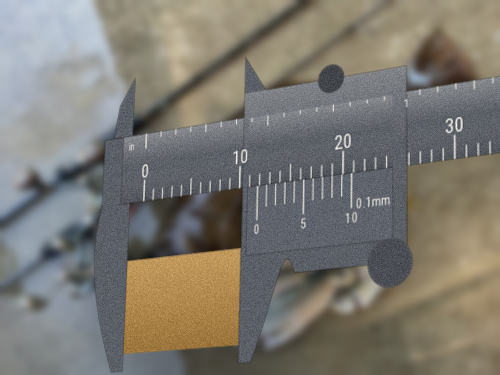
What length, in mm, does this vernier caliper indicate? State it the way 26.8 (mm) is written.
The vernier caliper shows 11.8 (mm)
